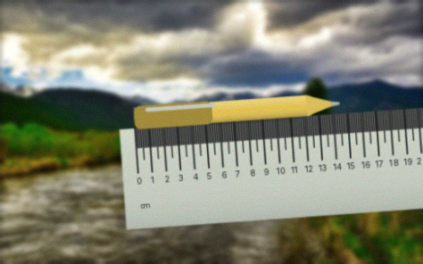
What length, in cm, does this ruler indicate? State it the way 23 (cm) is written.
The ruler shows 14.5 (cm)
